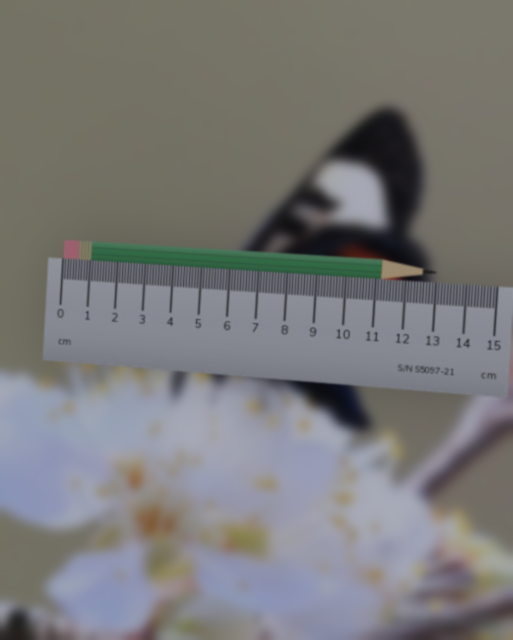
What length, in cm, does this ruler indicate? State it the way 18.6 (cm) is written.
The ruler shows 13 (cm)
